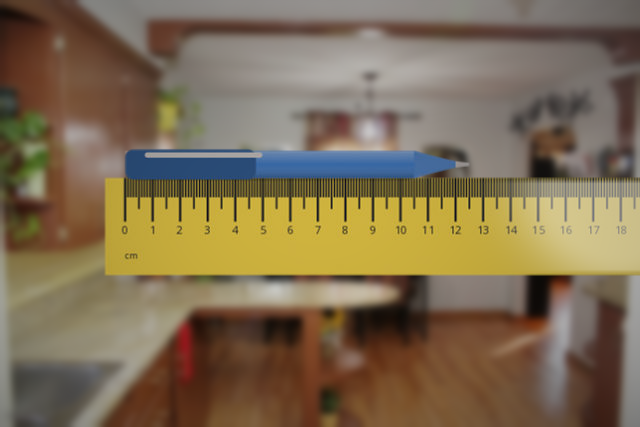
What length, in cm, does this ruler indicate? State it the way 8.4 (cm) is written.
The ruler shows 12.5 (cm)
